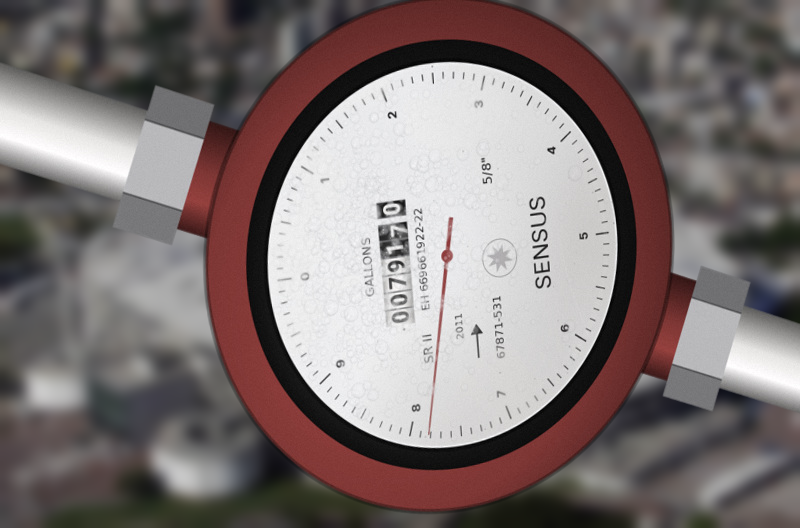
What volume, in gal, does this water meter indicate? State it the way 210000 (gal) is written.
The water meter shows 79167.8 (gal)
